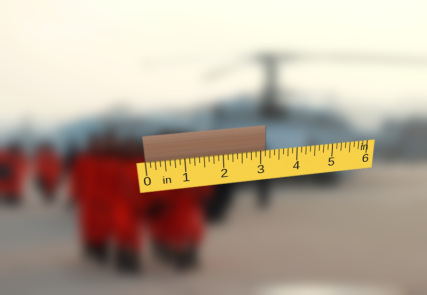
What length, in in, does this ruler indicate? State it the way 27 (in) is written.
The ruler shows 3.125 (in)
